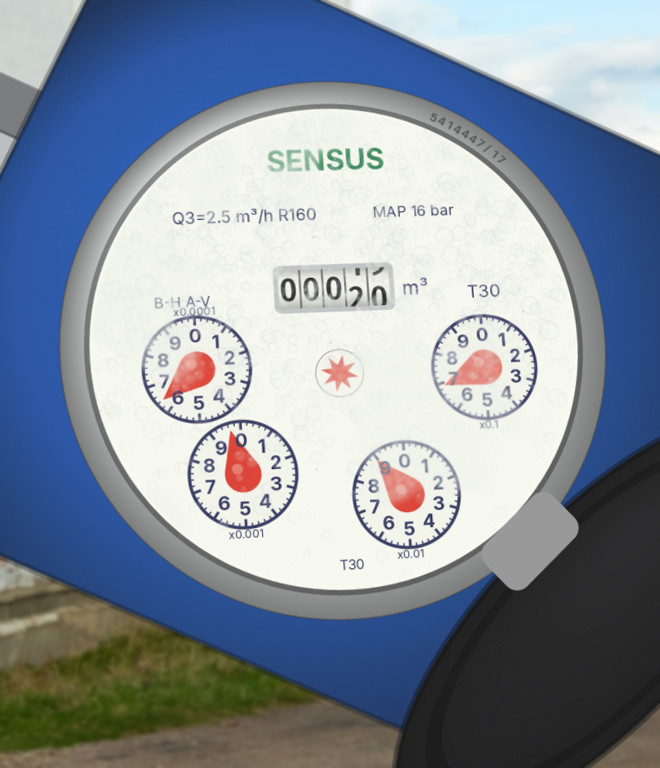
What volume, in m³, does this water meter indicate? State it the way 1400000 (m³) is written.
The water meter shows 19.6896 (m³)
